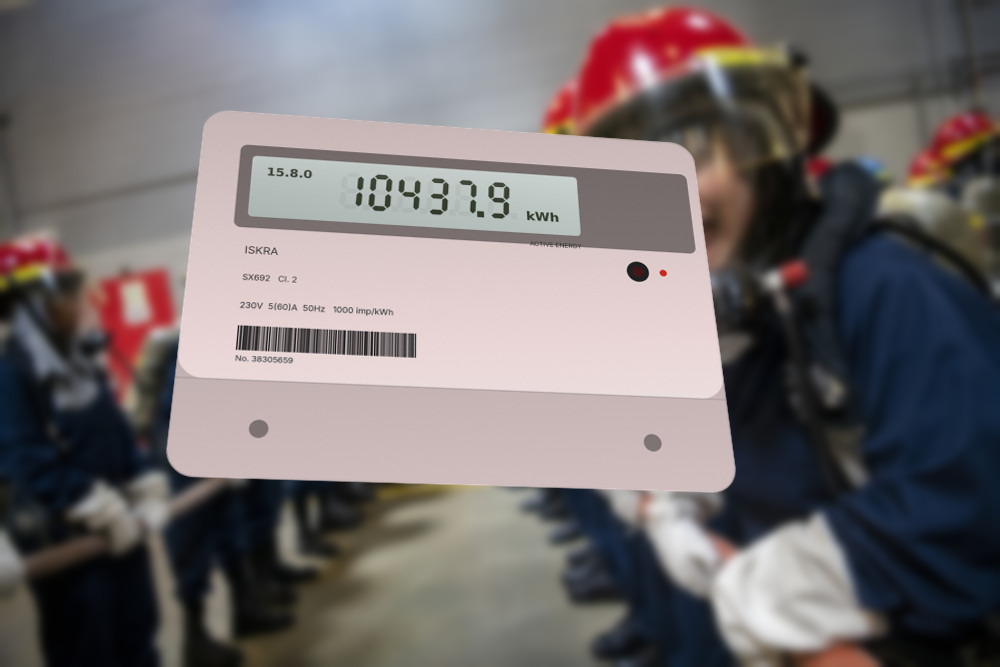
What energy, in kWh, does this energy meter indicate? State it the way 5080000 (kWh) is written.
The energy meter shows 10437.9 (kWh)
